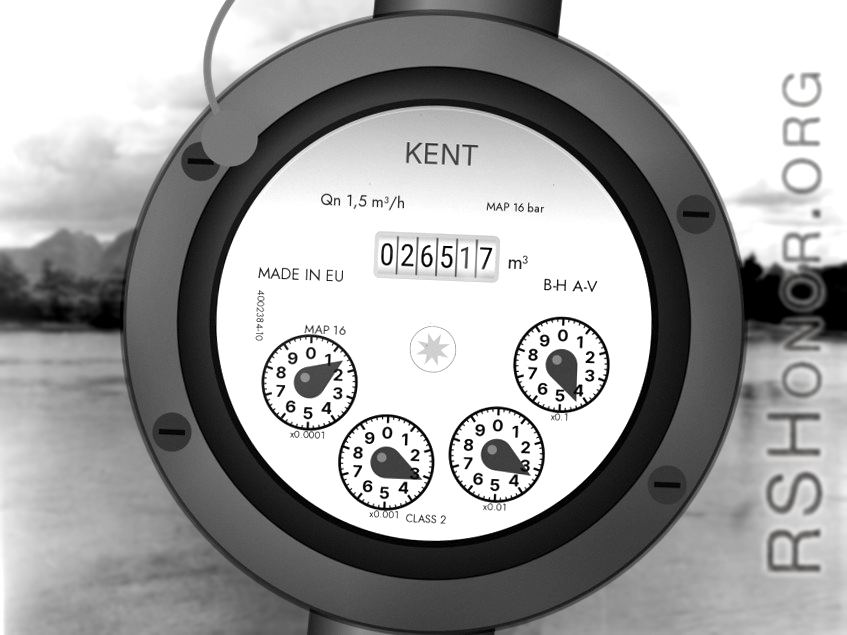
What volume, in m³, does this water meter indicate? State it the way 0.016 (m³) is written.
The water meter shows 26517.4331 (m³)
